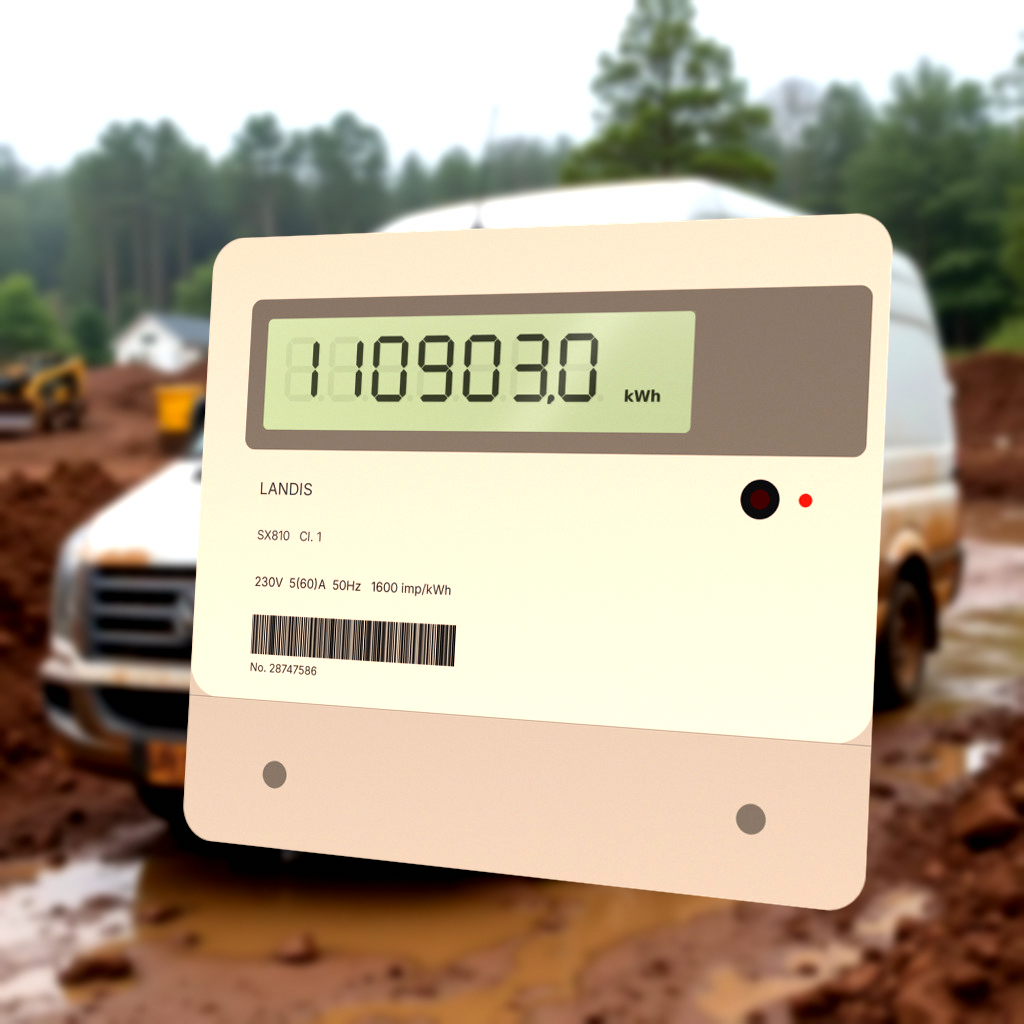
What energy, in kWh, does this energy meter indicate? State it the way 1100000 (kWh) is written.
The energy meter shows 110903.0 (kWh)
